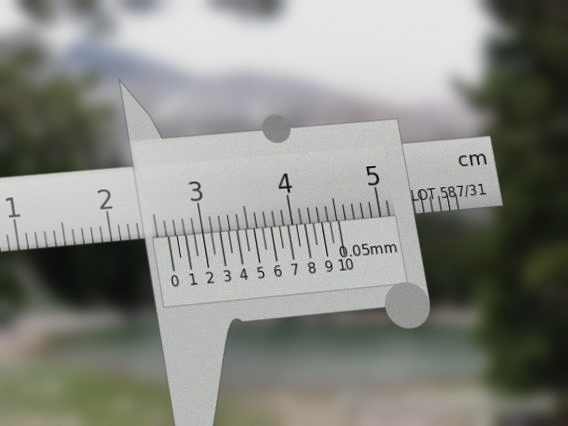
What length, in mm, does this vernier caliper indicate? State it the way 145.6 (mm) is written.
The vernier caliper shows 26.2 (mm)
